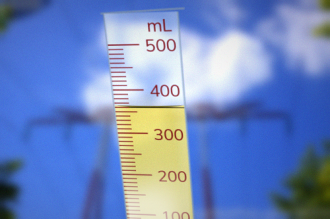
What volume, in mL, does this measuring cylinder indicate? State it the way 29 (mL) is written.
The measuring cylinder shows 360 (mL)
